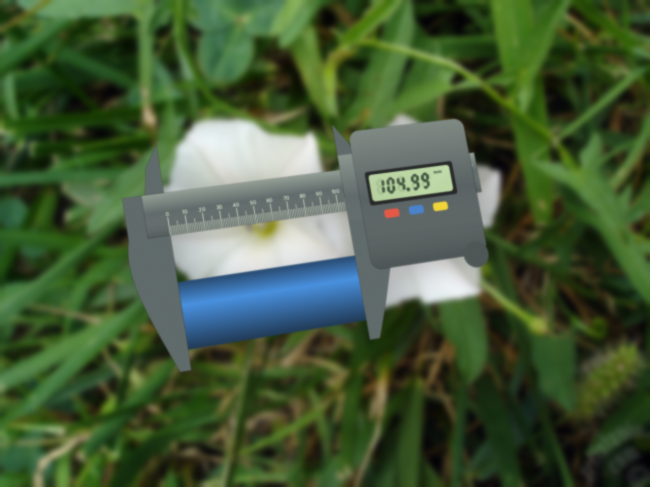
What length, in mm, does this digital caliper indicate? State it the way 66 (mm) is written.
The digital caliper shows 104.99 (mm)
